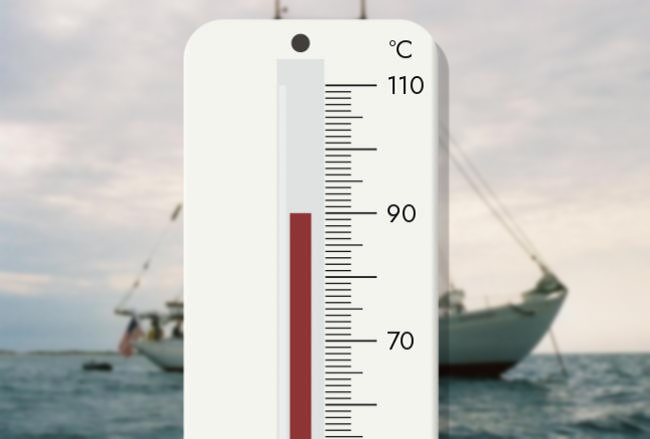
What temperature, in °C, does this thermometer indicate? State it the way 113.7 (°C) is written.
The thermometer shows 90 (°C)
